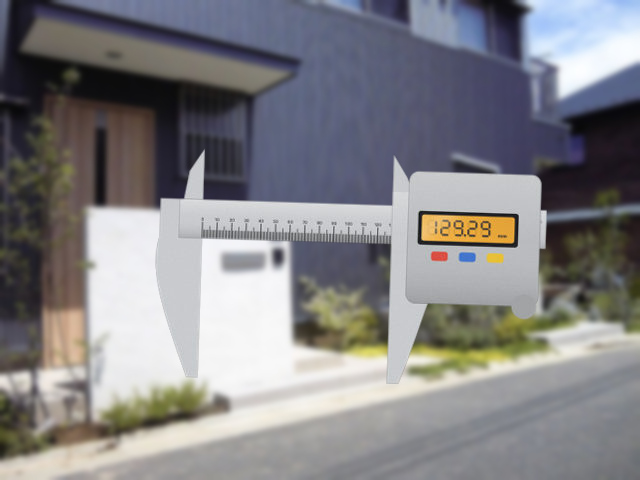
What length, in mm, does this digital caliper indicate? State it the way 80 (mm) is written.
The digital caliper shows 129.29 (mm)
